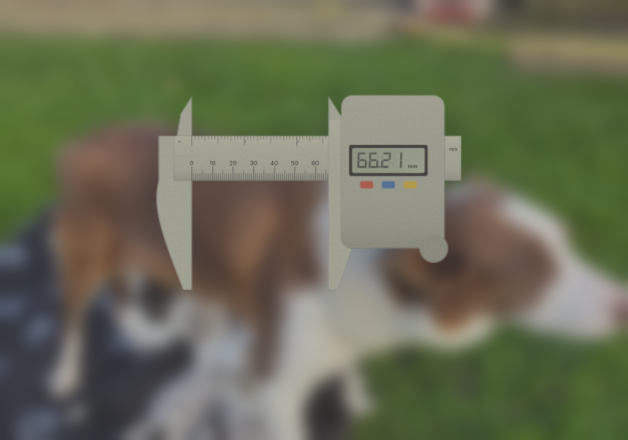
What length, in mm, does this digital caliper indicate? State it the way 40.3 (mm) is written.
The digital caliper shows 66.21 (mm)
